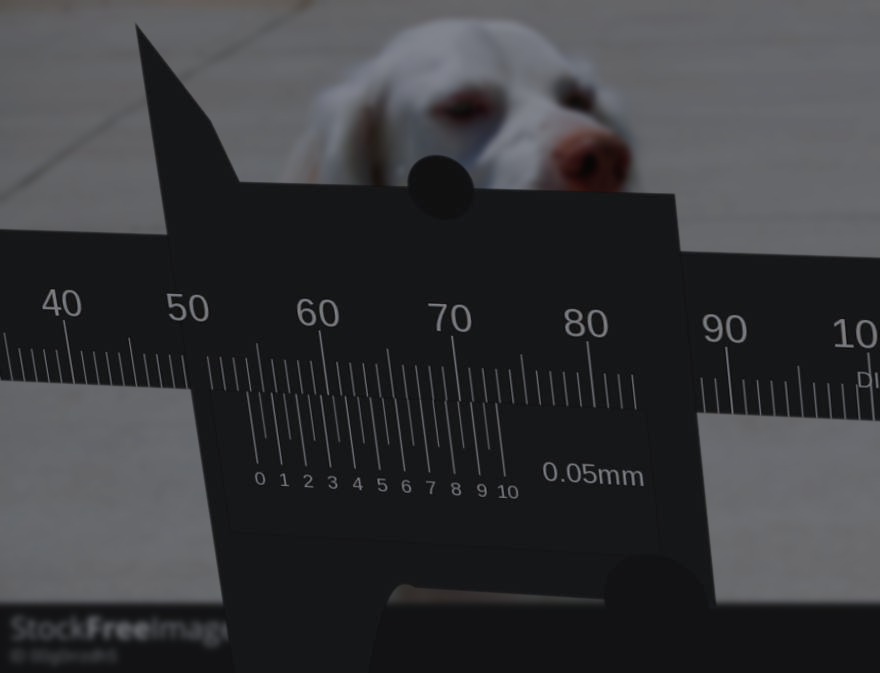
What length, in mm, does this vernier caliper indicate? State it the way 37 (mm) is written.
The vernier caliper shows 53.7 (mm)
